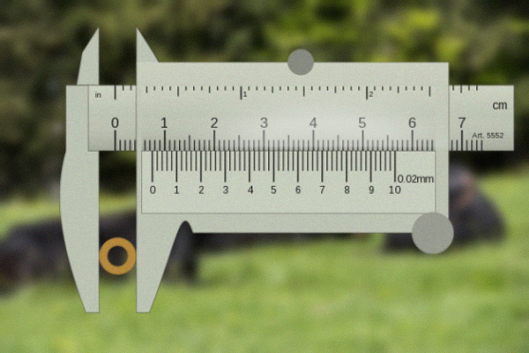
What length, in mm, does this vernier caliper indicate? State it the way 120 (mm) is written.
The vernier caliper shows 7.5 (mm)
